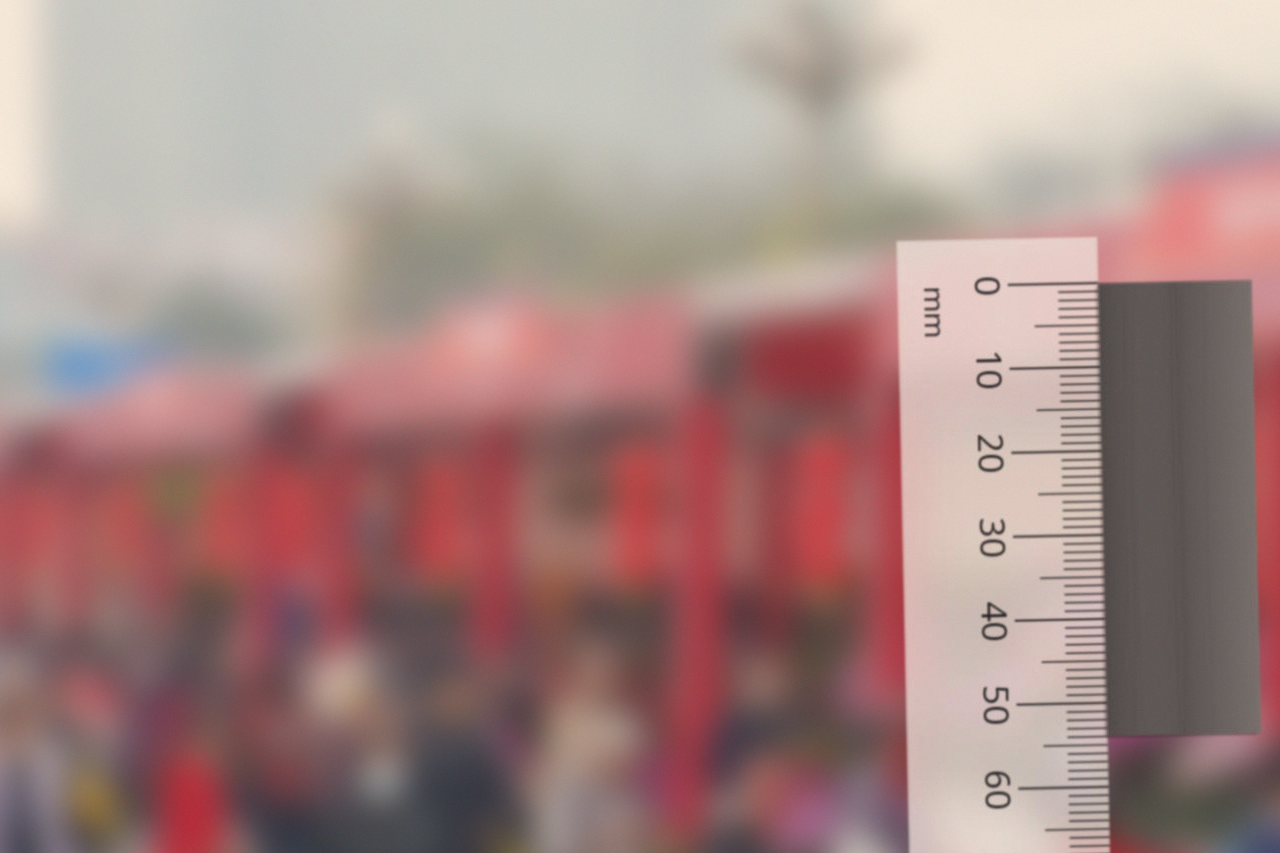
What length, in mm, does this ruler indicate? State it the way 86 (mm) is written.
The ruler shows 54 (mm)
